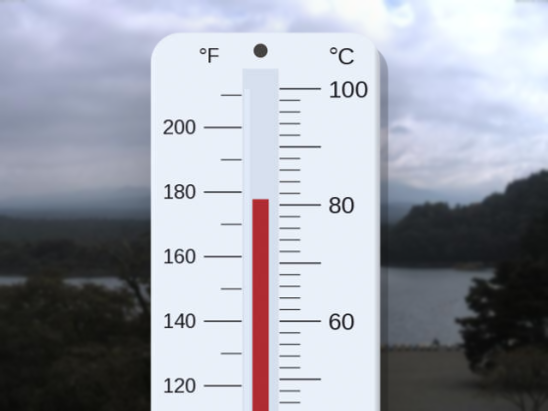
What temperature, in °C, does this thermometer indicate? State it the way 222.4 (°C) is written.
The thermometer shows 81 (°C)
